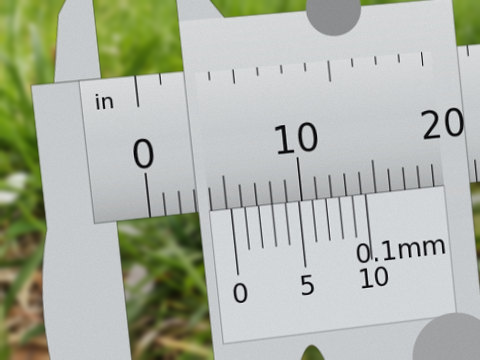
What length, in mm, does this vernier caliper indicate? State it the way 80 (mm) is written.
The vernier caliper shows 5.3 (mm)
